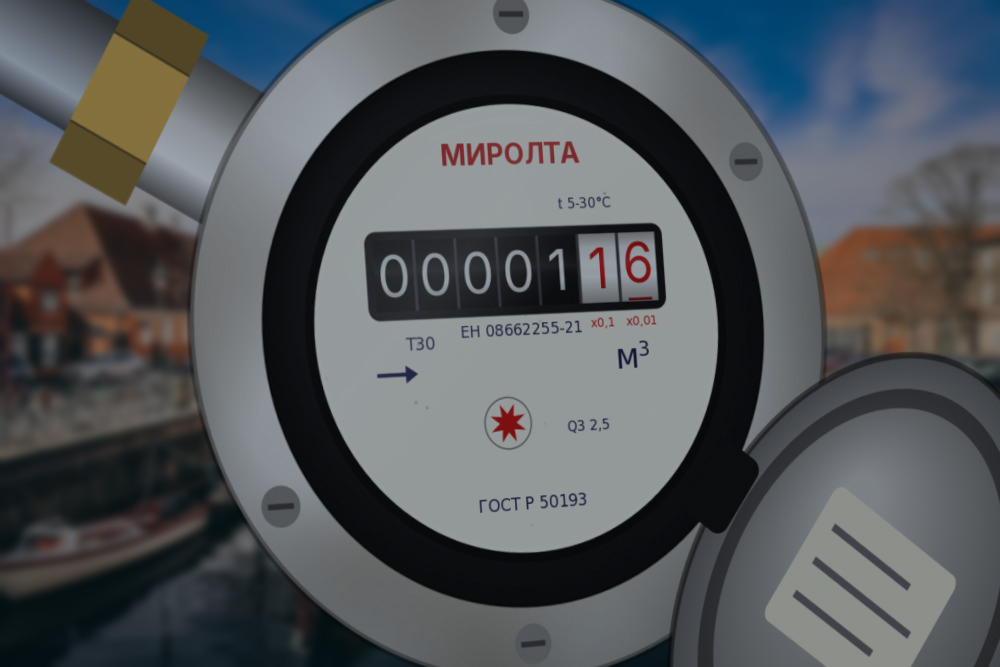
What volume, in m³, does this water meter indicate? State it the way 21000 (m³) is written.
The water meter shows 1.16 (m³)
